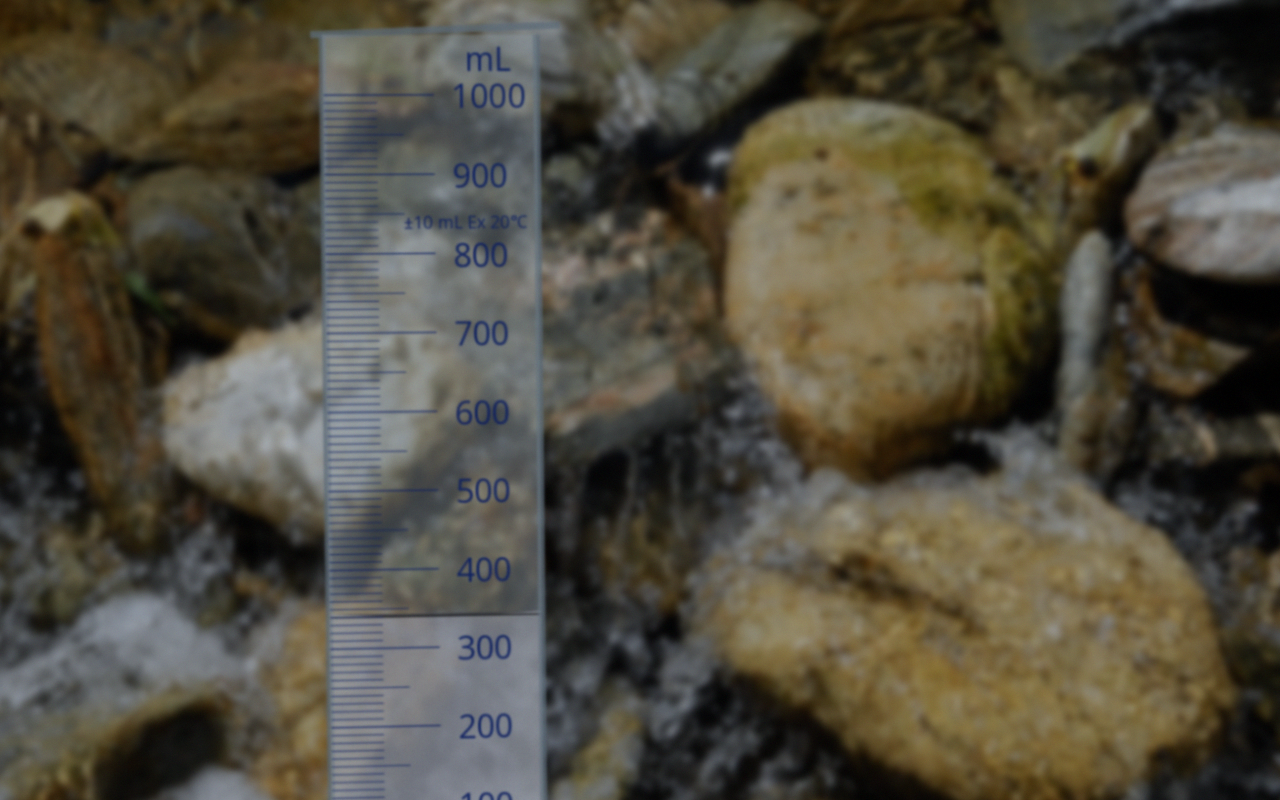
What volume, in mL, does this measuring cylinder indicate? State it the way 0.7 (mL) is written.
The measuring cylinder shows 340 (mL)
